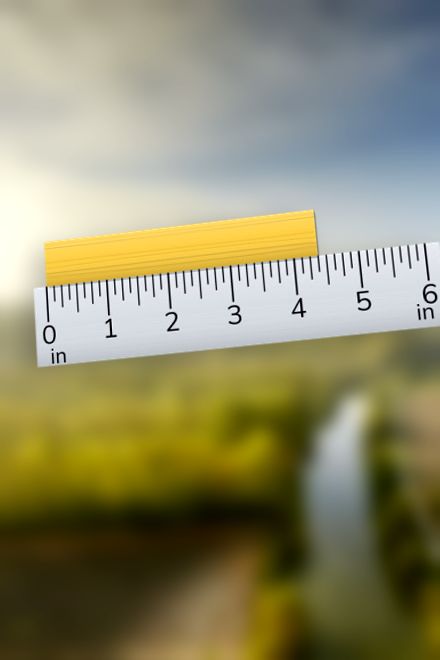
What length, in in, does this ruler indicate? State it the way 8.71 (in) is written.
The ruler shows 4.375 (in)
